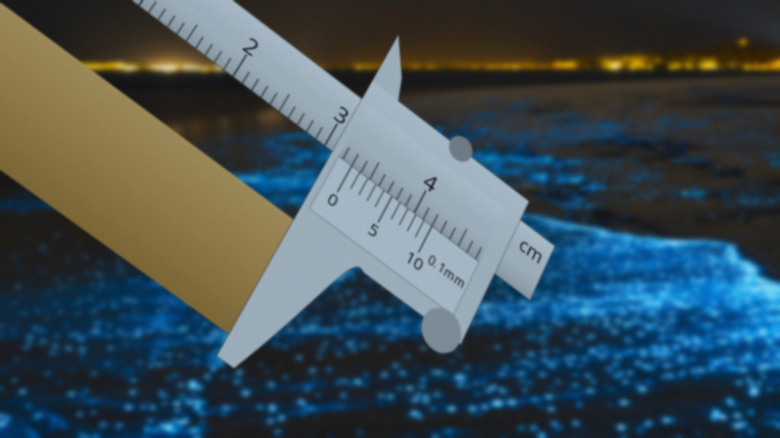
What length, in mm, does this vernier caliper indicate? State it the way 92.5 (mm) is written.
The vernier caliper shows 33.0 (mm)
